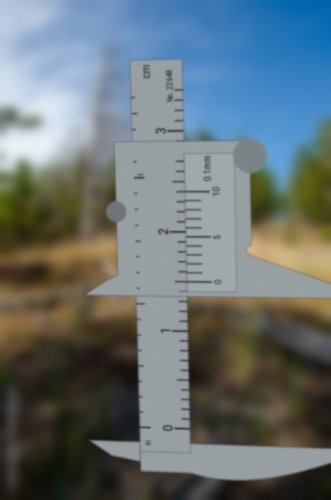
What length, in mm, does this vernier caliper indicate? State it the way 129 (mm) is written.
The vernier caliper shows 15.0 (mm)
